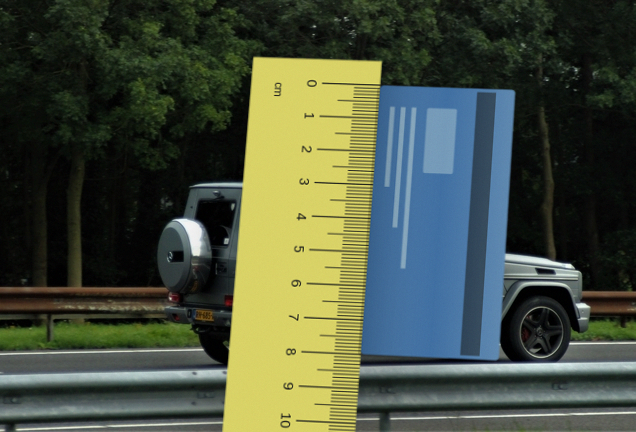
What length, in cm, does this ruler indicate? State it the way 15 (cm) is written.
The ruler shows 8 (cm)
